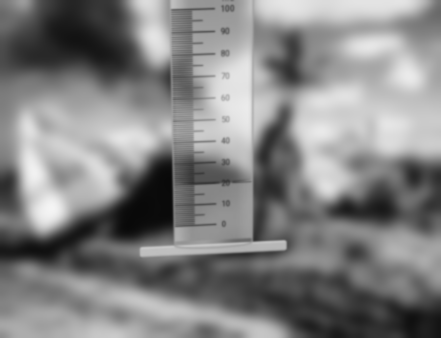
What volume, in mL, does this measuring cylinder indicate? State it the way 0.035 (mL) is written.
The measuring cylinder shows 20 (mL)
